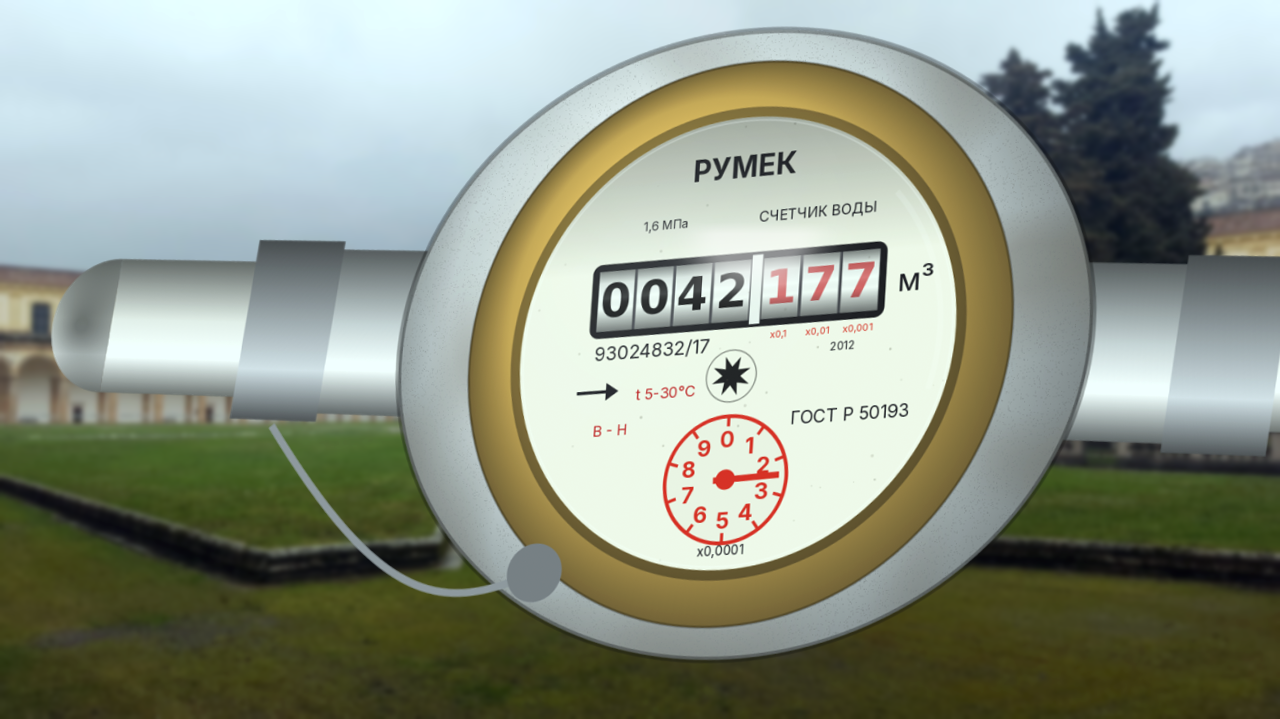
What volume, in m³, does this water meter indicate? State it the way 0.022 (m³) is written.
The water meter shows 42.1772 (m³)
